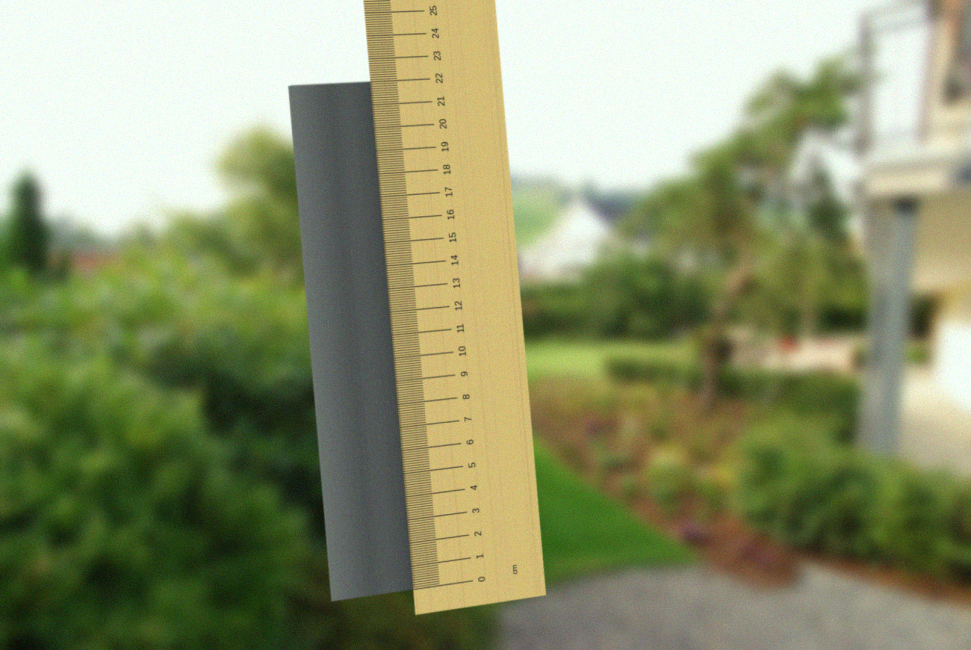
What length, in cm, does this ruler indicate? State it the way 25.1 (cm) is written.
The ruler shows 22 (cm)
